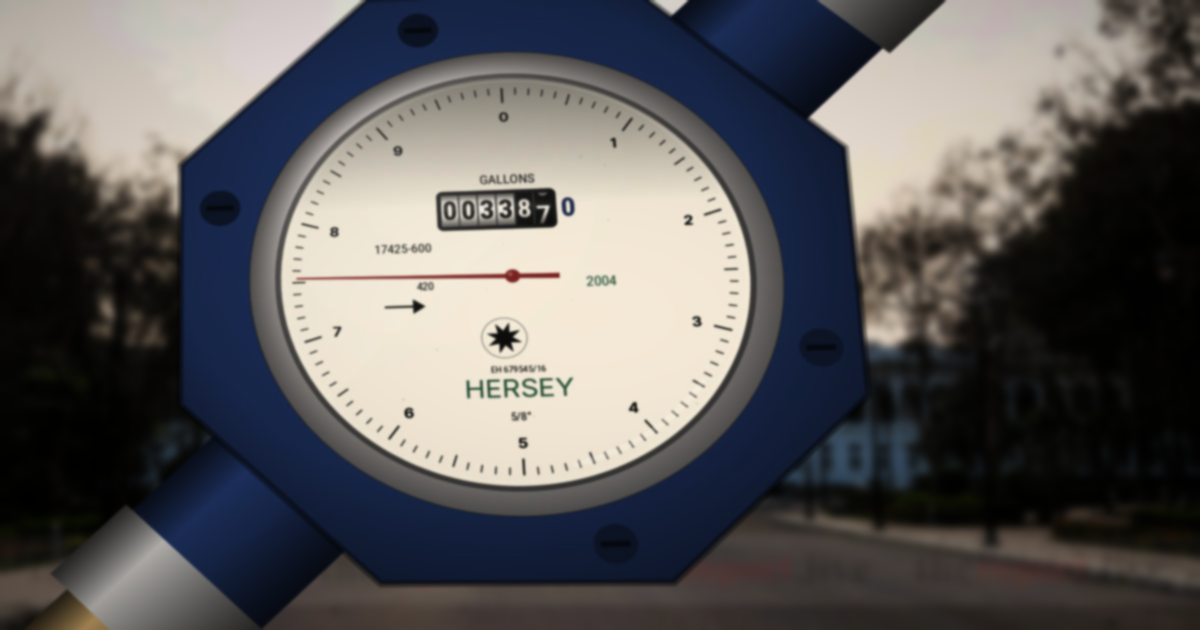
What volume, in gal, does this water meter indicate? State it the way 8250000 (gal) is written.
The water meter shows 33867.5 (gal)
